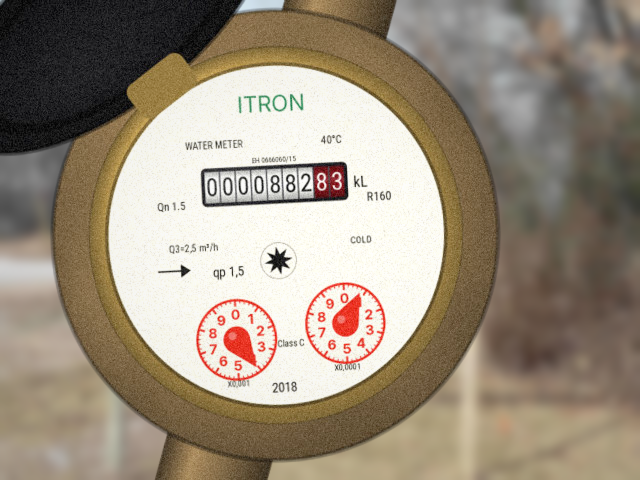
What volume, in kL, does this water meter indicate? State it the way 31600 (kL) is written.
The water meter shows 882.8340 (kL)
